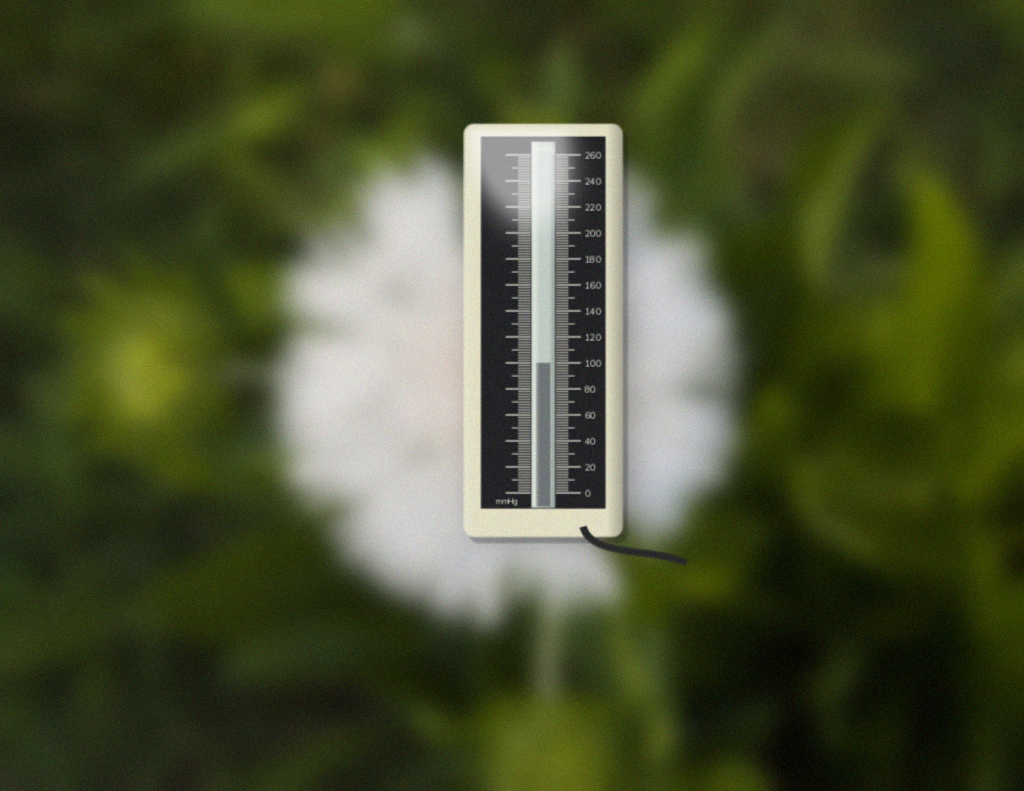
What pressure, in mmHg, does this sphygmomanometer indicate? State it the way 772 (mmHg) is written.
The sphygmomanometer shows 100 (mmHg)
